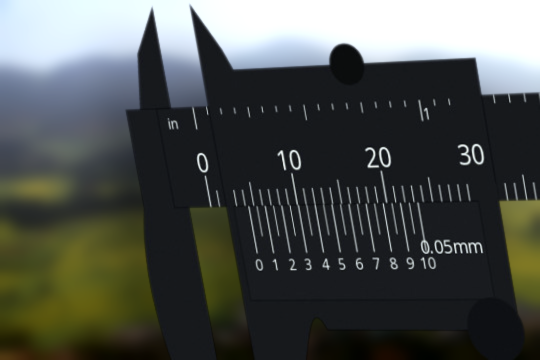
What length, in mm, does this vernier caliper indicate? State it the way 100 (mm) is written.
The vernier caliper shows 4.4 (mm)
